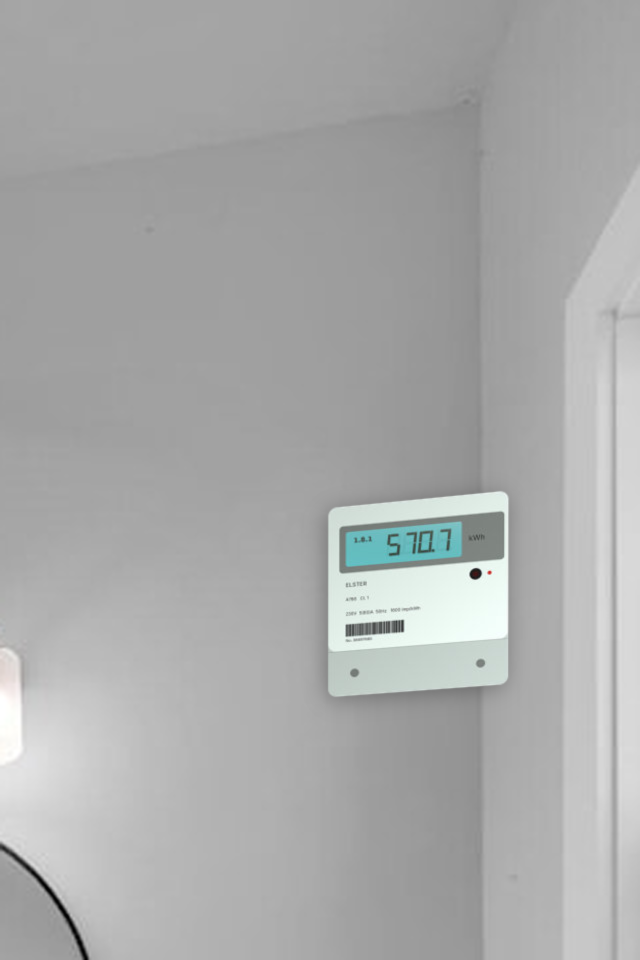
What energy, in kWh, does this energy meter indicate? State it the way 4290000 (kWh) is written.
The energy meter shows 570.7 (kWh)
